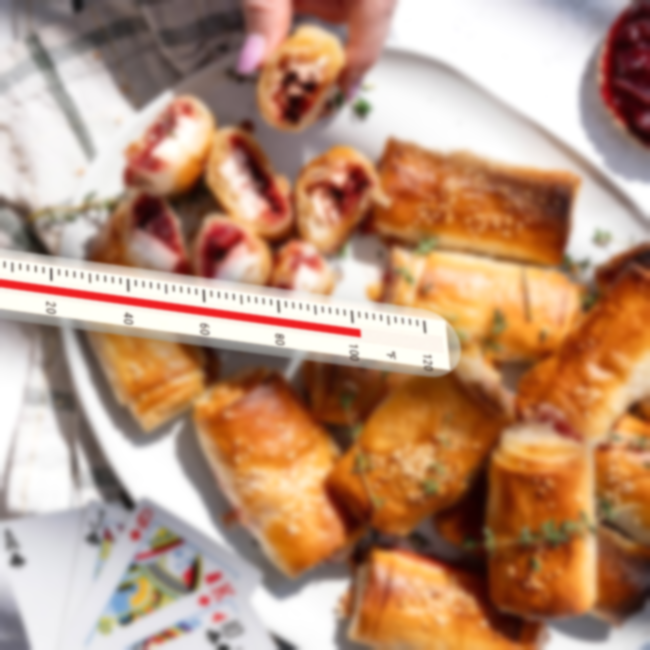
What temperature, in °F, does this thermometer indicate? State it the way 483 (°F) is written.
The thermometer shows 102 (°F)
